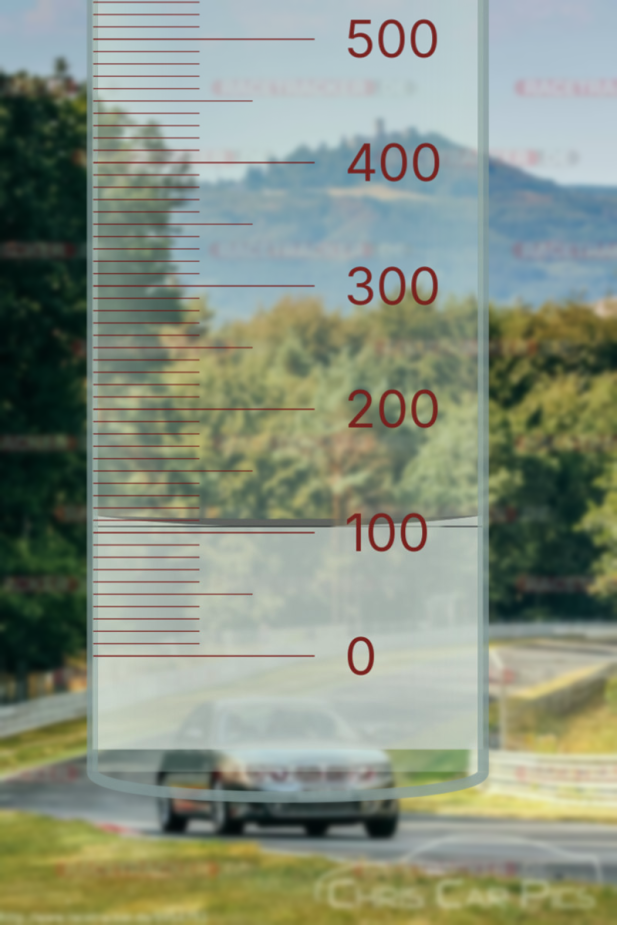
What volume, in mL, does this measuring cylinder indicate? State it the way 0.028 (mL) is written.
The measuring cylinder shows 105 (mL)
